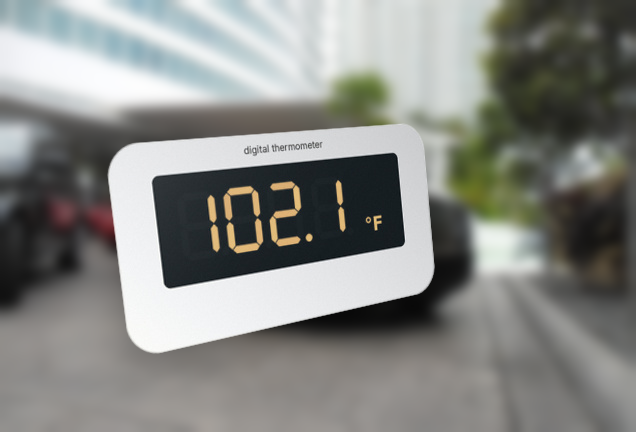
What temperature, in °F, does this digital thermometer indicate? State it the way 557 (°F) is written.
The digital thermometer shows 102.1 (°F)
